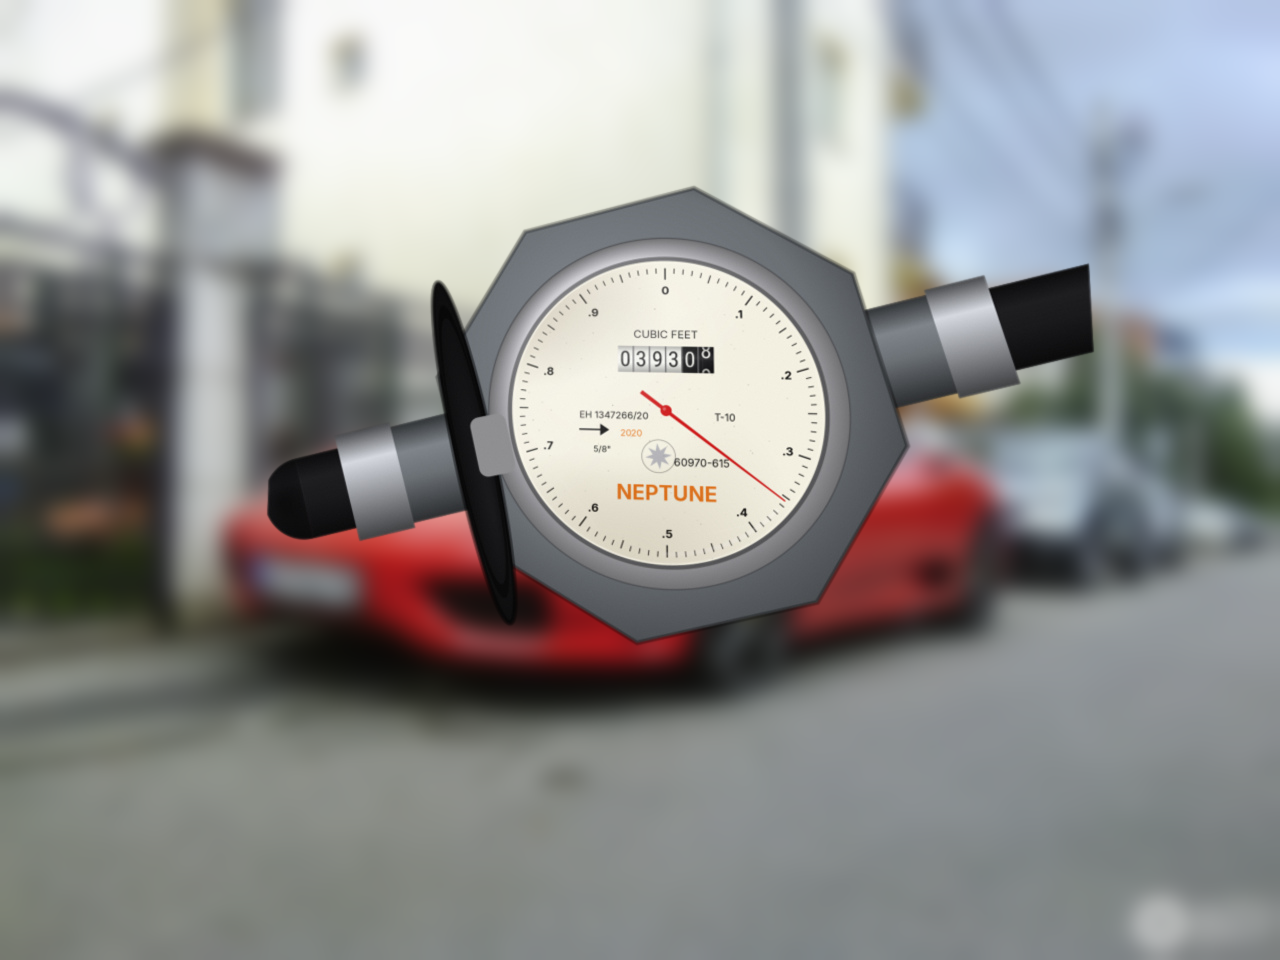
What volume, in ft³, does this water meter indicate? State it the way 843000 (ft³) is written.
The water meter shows 39308.35 (ft³)
